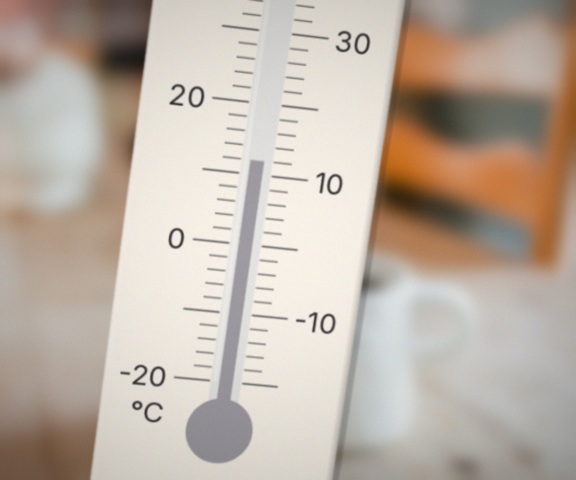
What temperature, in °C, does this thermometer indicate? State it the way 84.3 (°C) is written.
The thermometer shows 12 (°C)
